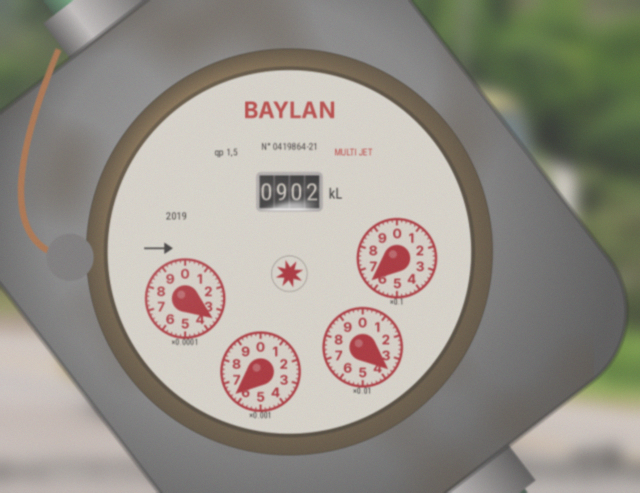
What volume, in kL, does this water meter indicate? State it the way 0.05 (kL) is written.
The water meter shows 902.6363 (kL)
